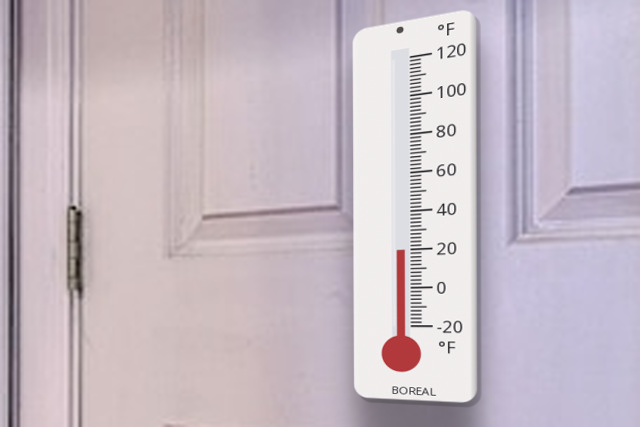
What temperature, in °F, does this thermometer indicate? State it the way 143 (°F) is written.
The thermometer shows 20 (°F)
